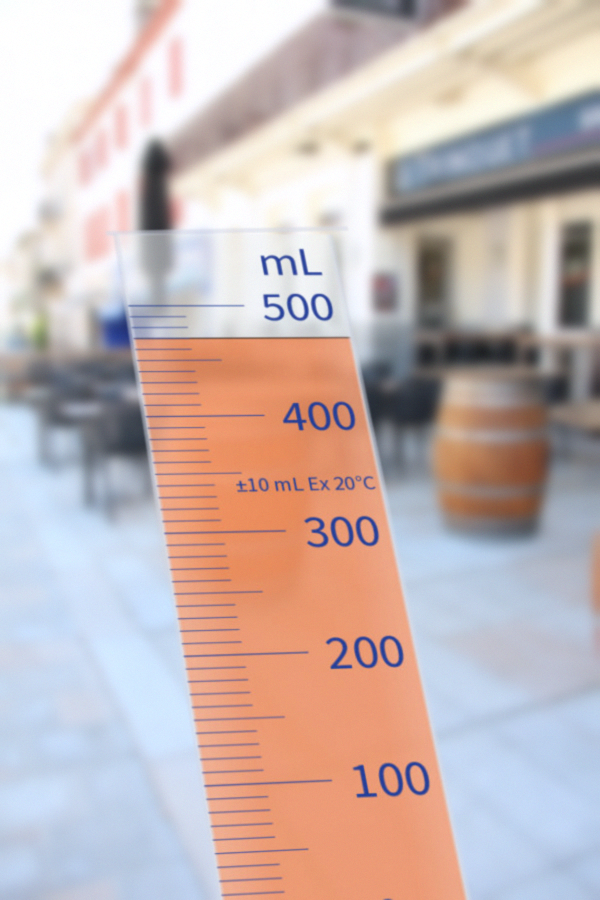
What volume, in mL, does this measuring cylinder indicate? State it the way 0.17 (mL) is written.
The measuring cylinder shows 470 (mL)
